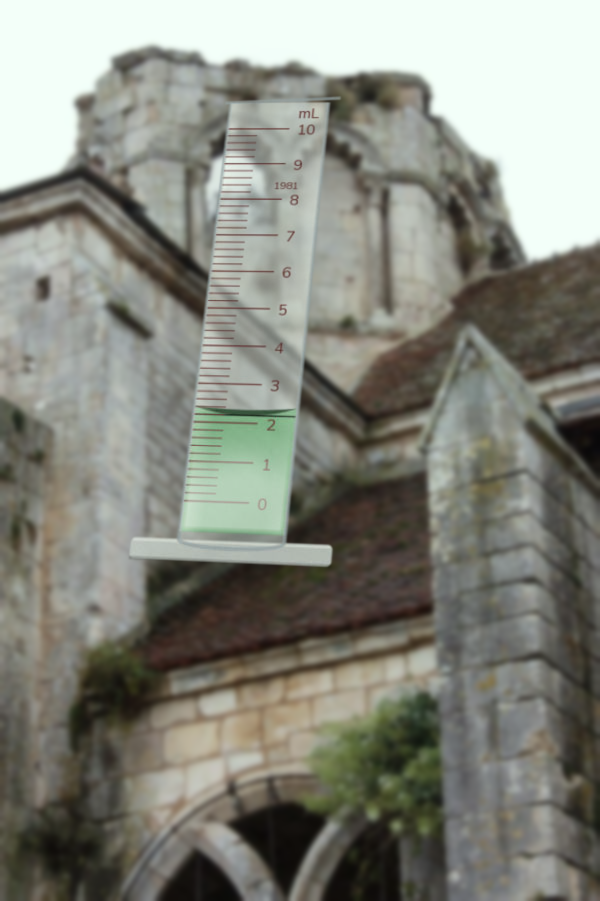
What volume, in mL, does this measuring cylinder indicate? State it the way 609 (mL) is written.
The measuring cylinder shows 2.2 (mL)
